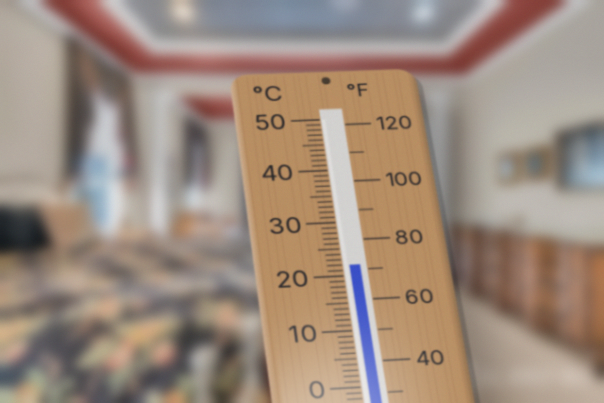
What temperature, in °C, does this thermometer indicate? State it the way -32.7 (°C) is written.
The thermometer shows 22 (°C)
